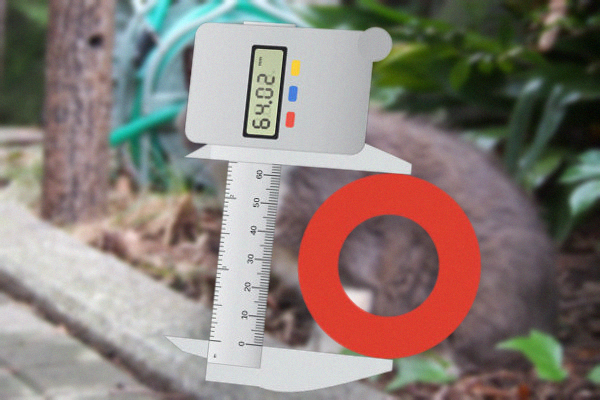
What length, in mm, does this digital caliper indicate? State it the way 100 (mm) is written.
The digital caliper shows 64.02 (mm)
